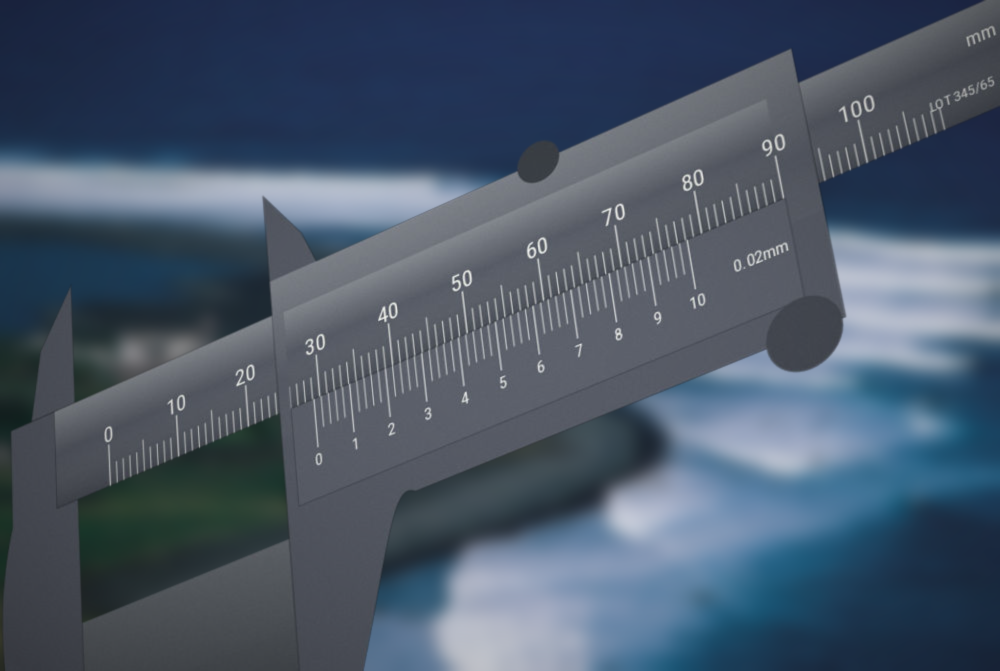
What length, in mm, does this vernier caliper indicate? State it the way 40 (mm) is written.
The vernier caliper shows 29.2 (mm)
